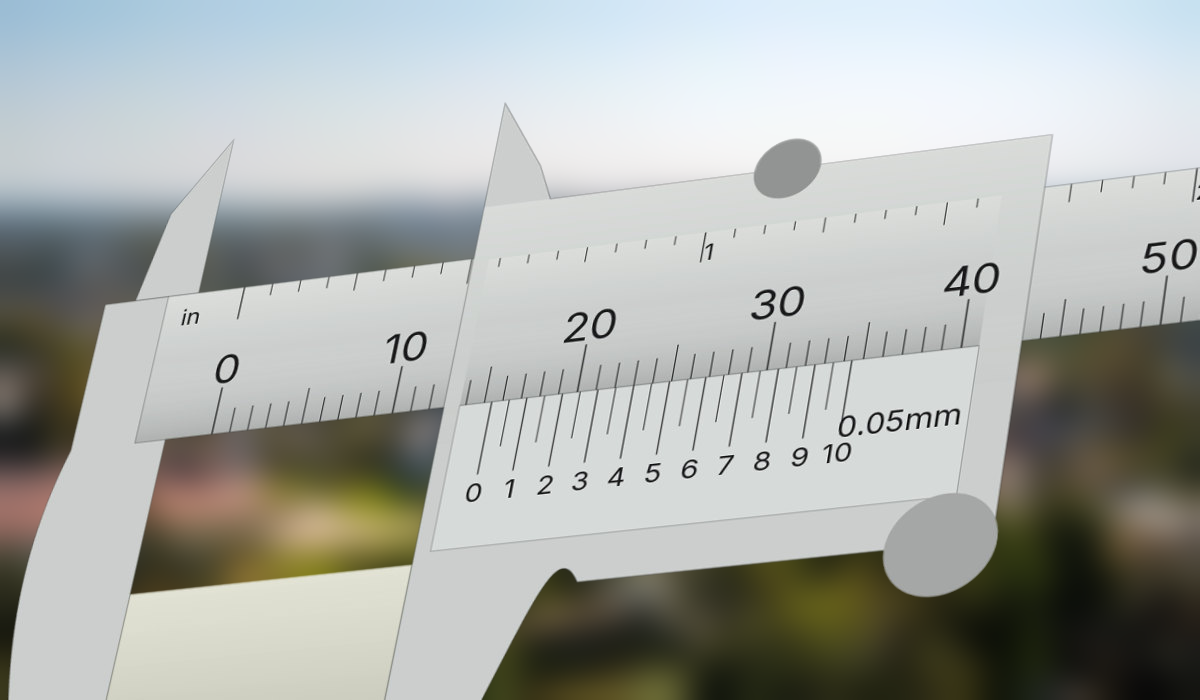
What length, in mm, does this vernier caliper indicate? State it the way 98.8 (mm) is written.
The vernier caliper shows 15.4 (mm)
